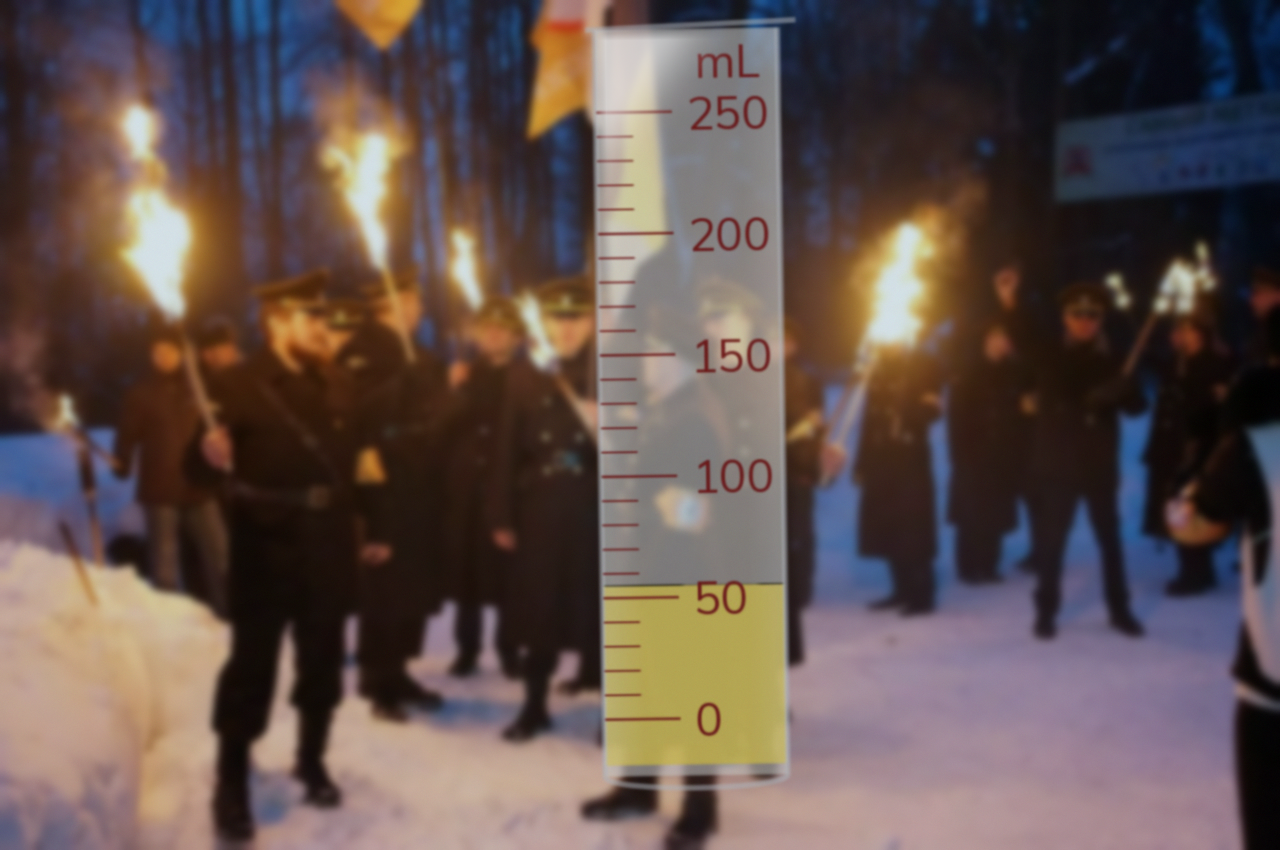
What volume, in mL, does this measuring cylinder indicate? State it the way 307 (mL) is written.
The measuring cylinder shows 55 (mL)
